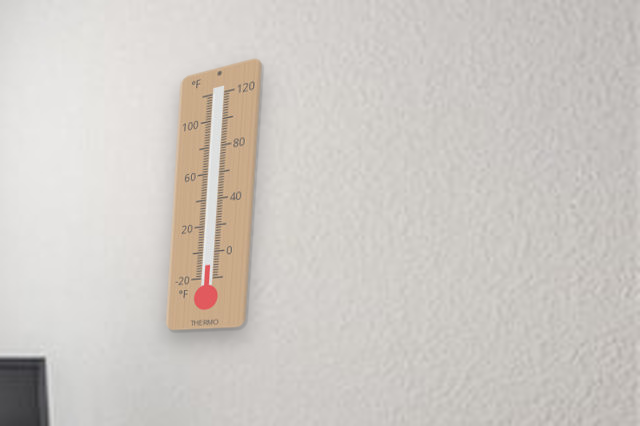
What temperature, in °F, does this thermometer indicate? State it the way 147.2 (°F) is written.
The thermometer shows -10 (°F)
